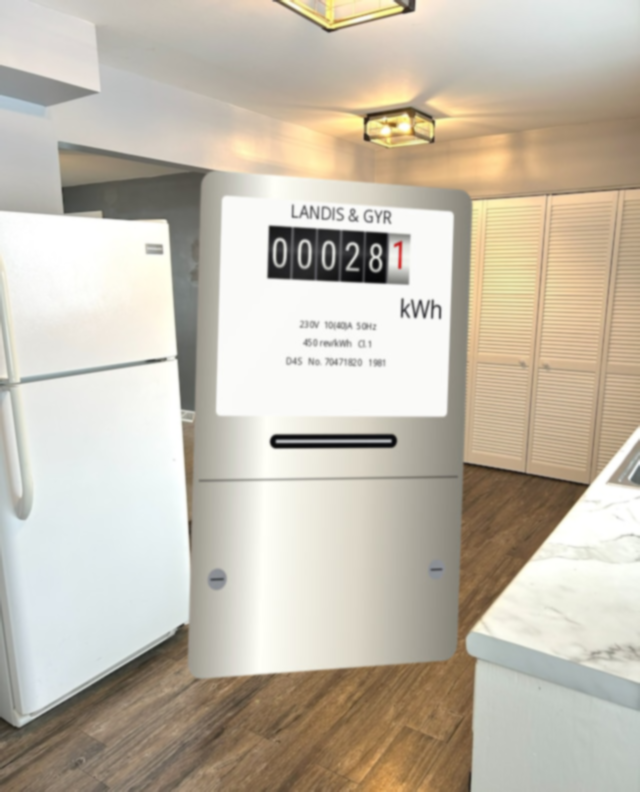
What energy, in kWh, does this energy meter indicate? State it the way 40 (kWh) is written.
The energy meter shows 28.1 (kWh)
